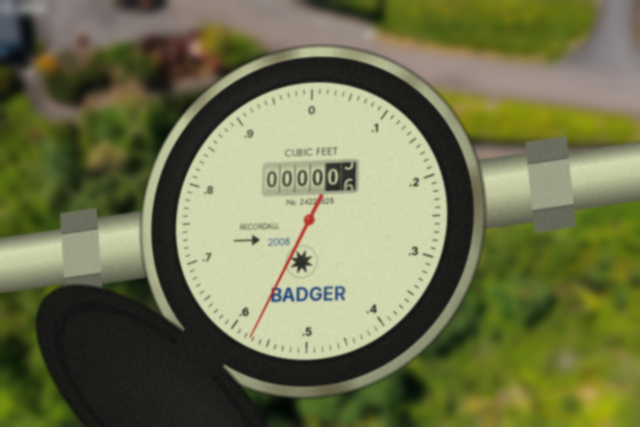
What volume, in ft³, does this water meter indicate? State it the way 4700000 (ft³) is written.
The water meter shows 5.57 (ft³)
